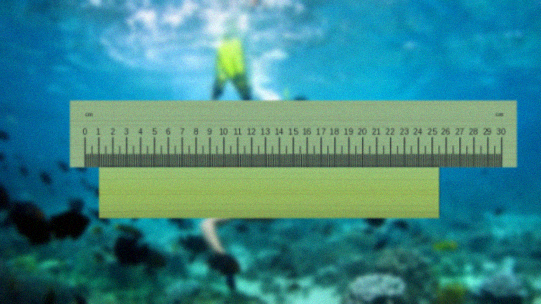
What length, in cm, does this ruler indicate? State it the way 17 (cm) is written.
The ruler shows 24.5 (cm)
